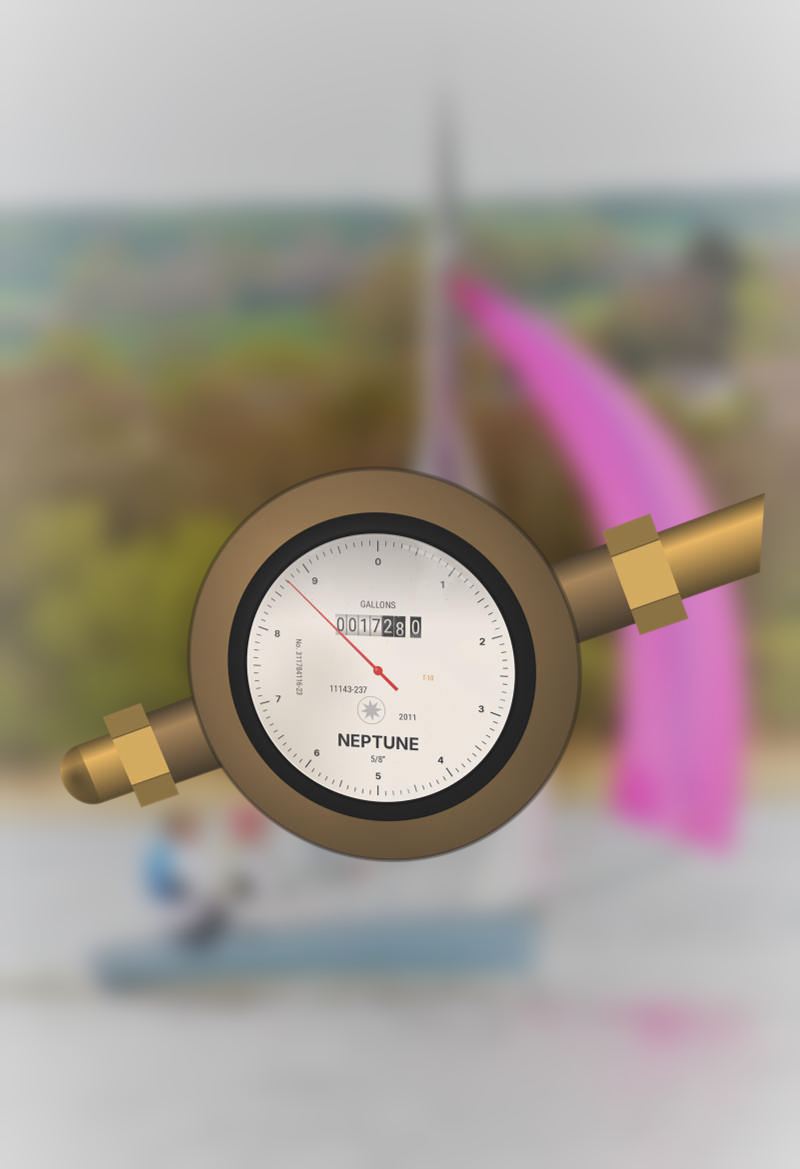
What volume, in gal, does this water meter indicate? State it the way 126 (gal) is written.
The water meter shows 17278.7 (gal)
